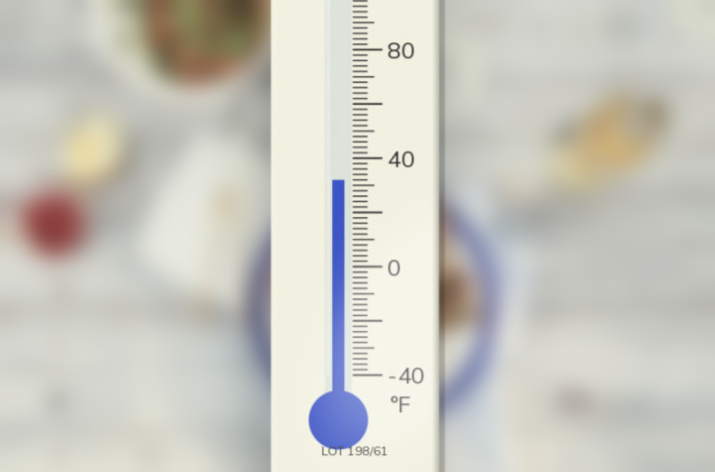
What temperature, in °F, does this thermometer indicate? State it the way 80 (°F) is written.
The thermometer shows 32 (°F)
